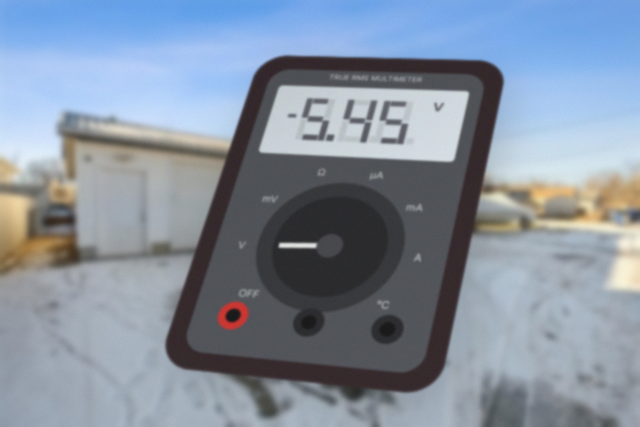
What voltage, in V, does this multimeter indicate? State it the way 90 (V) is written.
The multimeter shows -5.45 (V)
